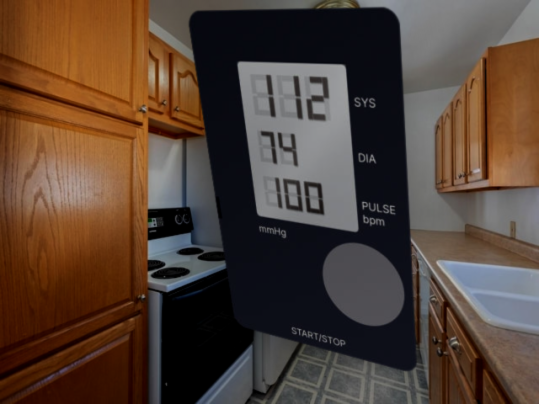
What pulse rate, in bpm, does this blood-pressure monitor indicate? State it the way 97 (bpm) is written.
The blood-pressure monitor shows 100 (bpm)
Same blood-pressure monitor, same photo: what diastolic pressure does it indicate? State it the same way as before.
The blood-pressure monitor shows 74 (mmHg)
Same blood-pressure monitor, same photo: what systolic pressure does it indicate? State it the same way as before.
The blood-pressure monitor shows 112 (mmHg)
